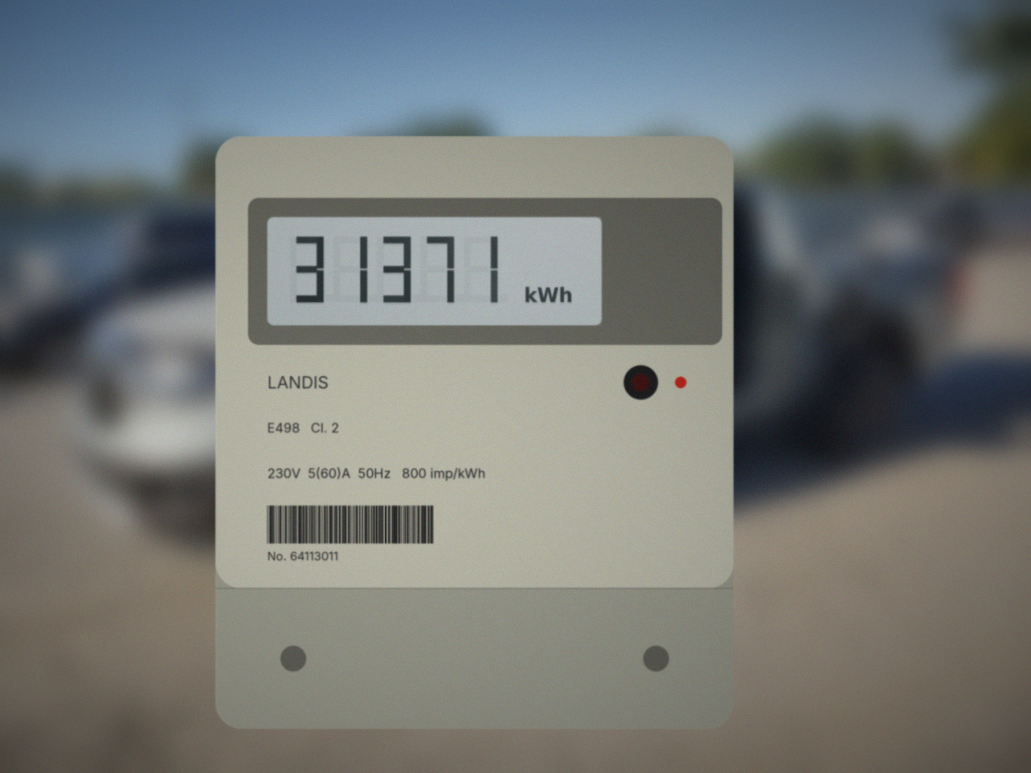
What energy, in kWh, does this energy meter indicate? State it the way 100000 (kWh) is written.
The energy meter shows 31371 (kWh)
